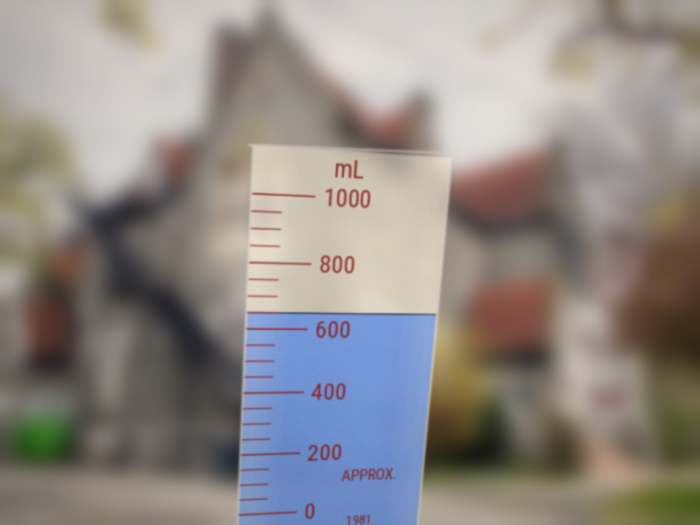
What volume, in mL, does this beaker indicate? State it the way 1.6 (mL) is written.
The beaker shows 650 (mL)
